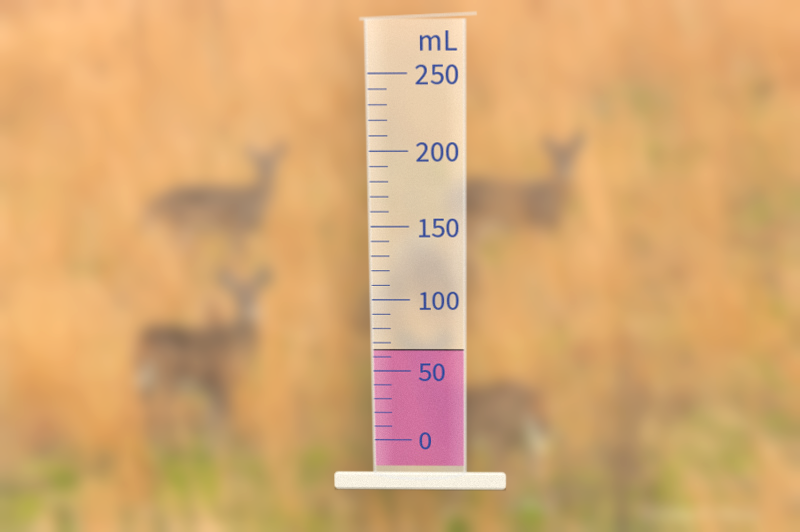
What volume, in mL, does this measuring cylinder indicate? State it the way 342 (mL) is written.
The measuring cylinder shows 65 (mL)
